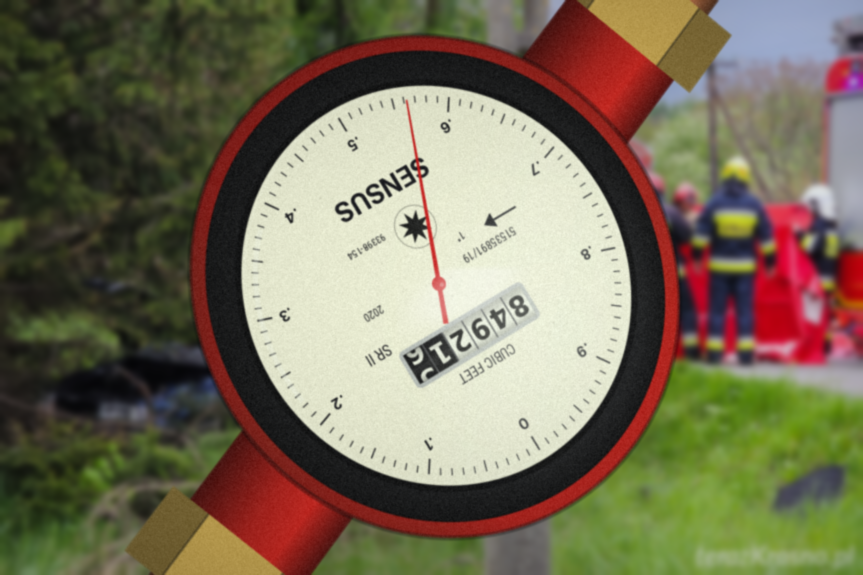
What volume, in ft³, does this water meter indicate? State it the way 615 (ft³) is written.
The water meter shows 849215.56 (ft³)
